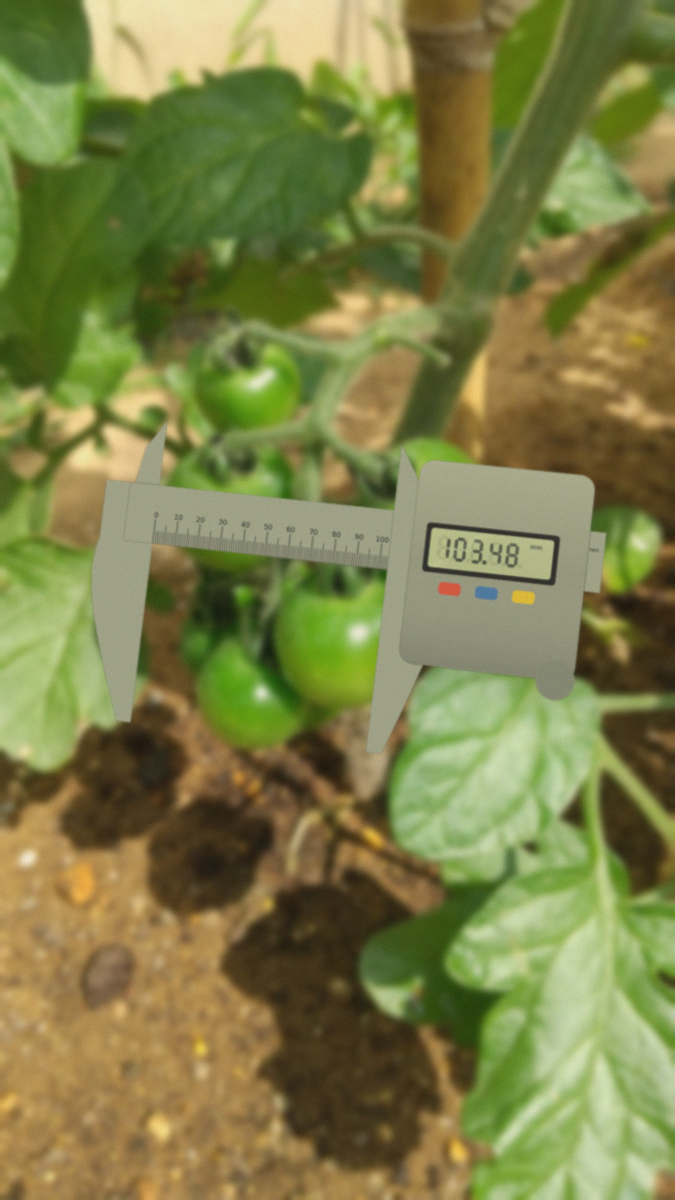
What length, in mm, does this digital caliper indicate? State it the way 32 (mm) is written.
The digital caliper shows 103.48 (mm)
